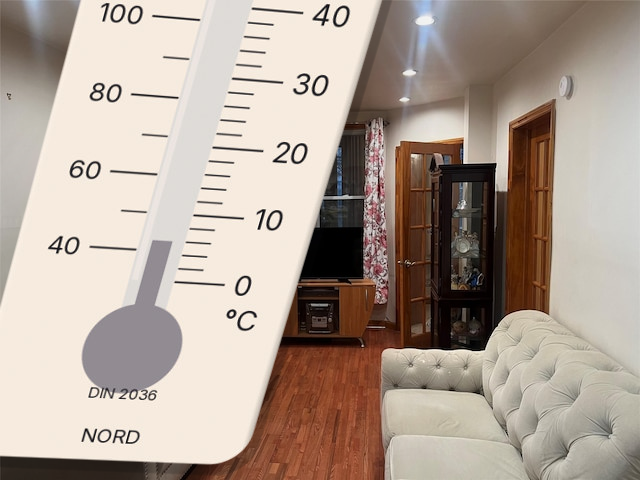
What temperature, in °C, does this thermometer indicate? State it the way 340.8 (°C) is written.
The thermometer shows 6 (°C)
